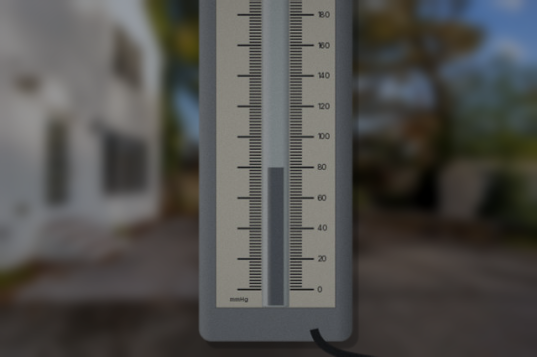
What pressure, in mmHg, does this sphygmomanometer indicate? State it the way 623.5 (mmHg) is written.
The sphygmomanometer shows 80 (mmHg)
